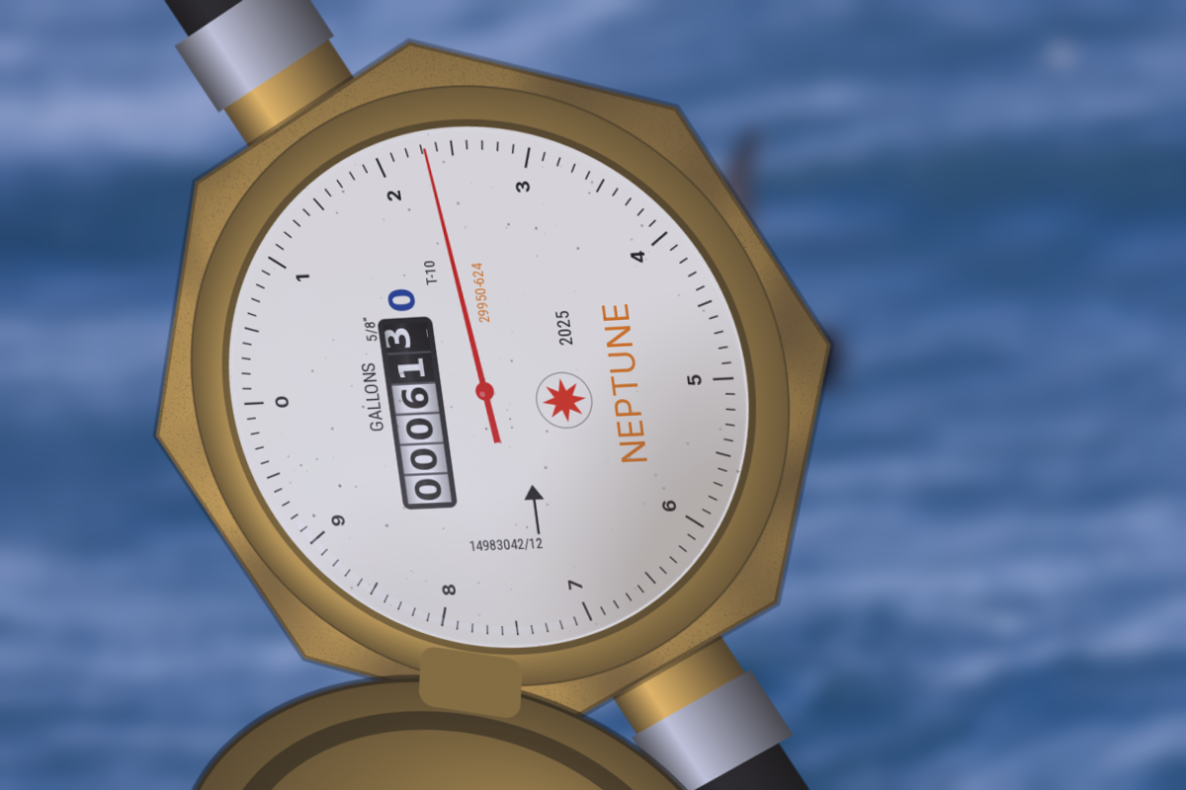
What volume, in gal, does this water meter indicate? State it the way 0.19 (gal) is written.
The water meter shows 6132.3 (gal)
